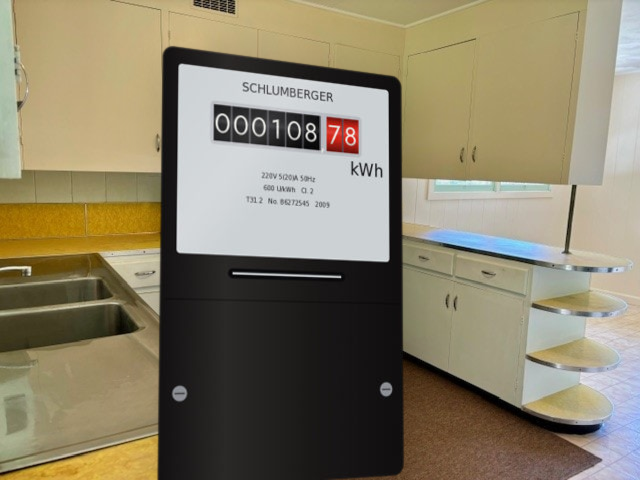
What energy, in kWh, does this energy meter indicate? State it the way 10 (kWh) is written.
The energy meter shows 108.78 (kWh)
